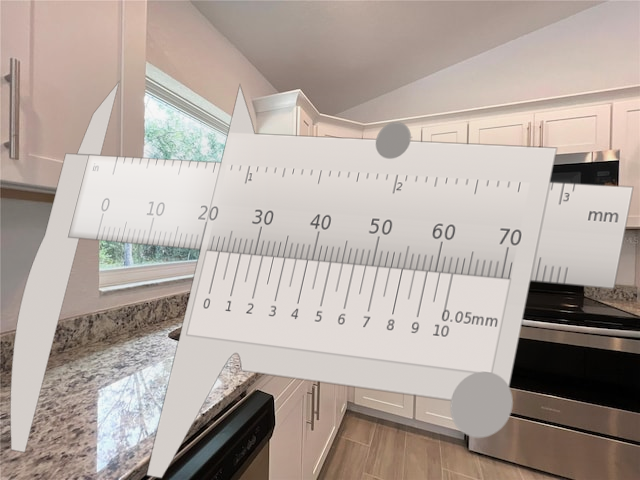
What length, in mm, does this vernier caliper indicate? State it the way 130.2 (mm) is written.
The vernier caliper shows 23.6 (mm)
